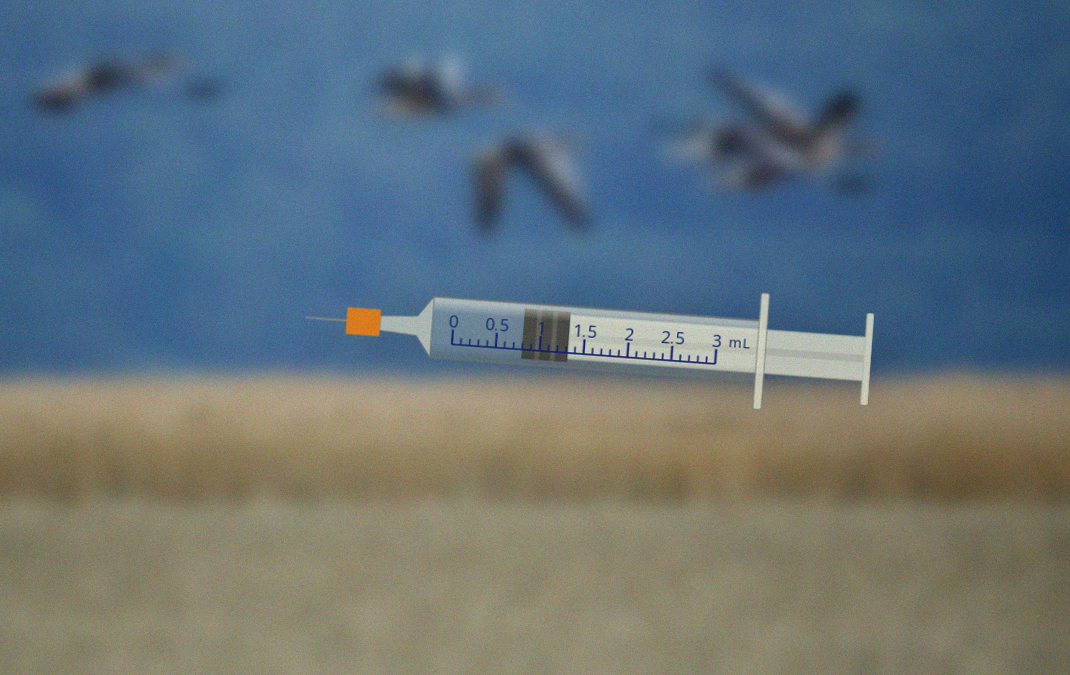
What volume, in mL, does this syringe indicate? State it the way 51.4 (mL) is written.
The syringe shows 0.8 (mL)
